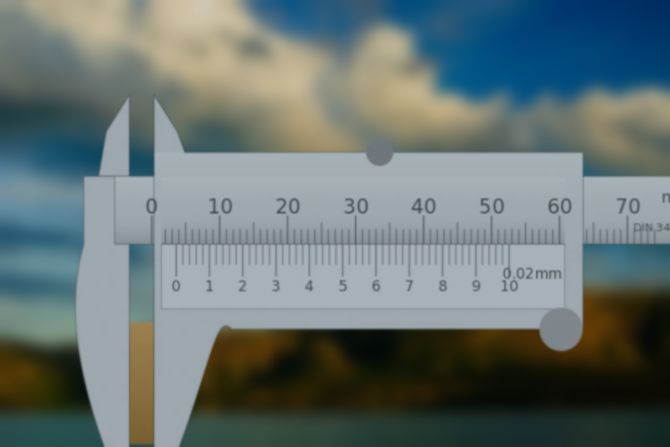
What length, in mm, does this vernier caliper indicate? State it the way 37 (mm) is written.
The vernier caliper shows 3.6 (mm)
